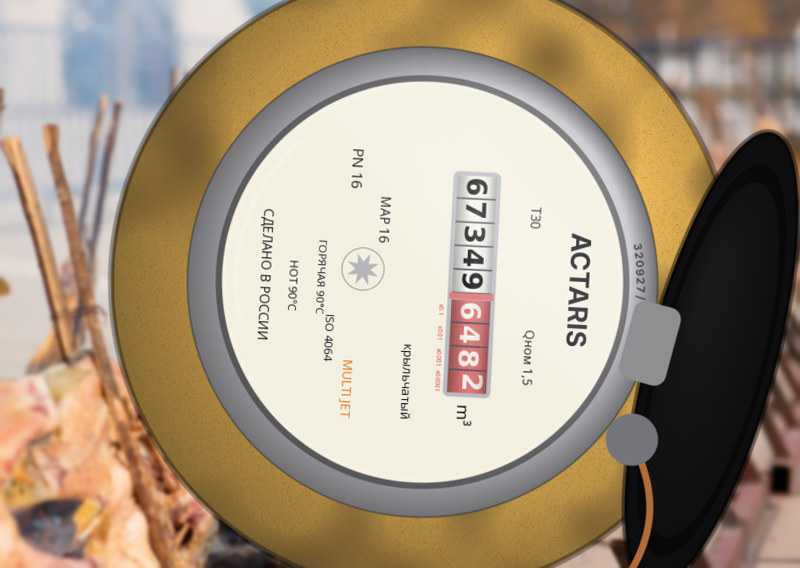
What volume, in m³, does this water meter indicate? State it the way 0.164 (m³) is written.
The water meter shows 67349.6482 (m³)
